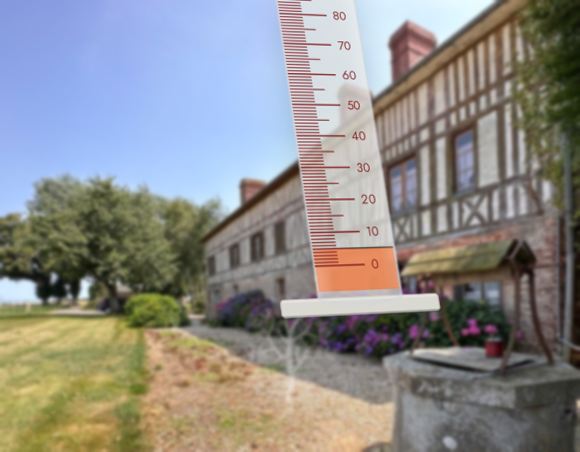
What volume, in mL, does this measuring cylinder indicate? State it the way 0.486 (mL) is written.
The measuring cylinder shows 5 (mL)
